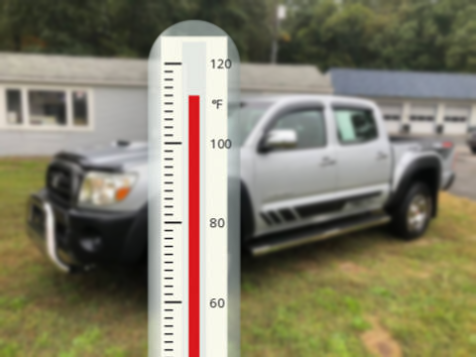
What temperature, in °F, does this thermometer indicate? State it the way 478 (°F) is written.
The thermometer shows 112 (°F)
